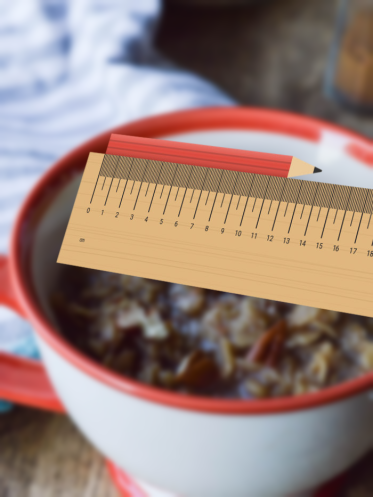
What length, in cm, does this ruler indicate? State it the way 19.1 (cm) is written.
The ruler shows 14 (cm)
